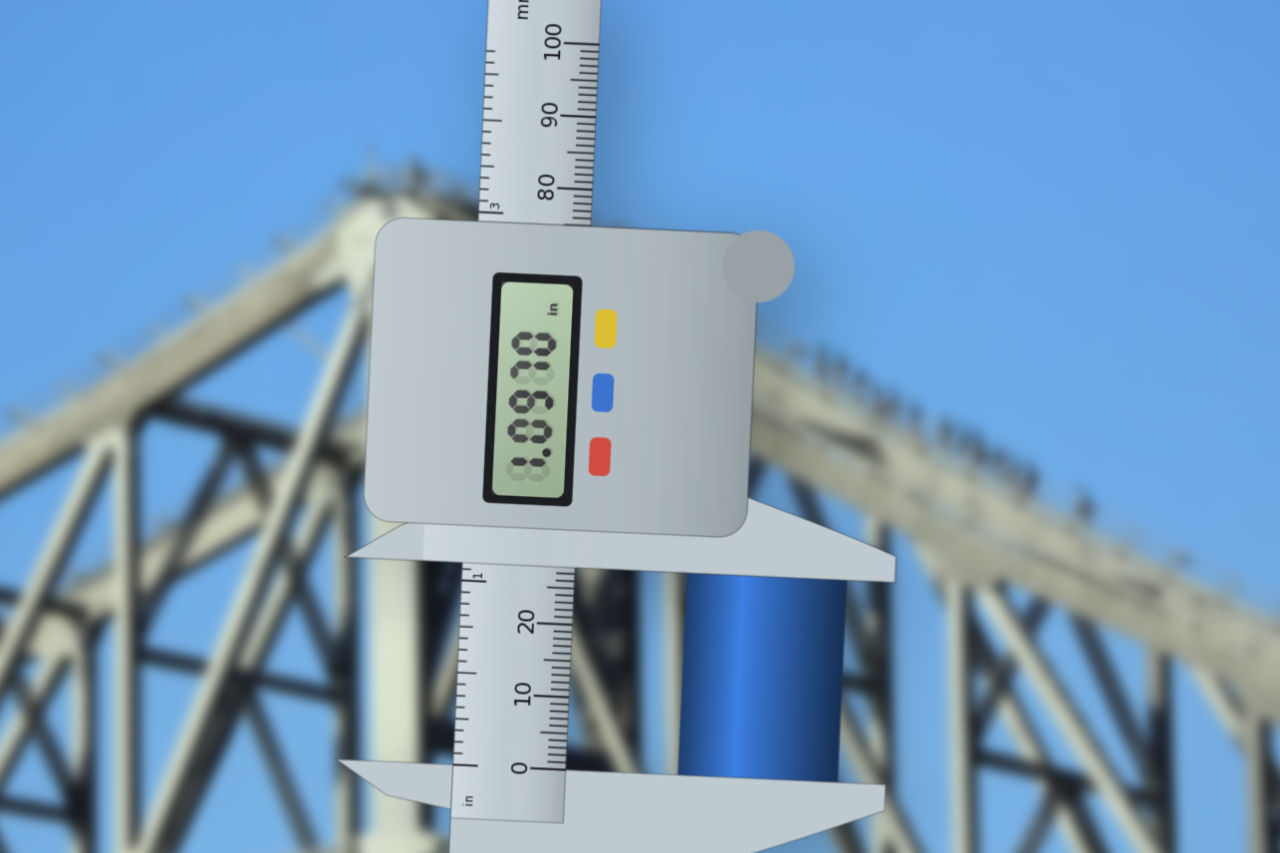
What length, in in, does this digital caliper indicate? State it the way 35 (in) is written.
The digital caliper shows 1.0970 (in)
